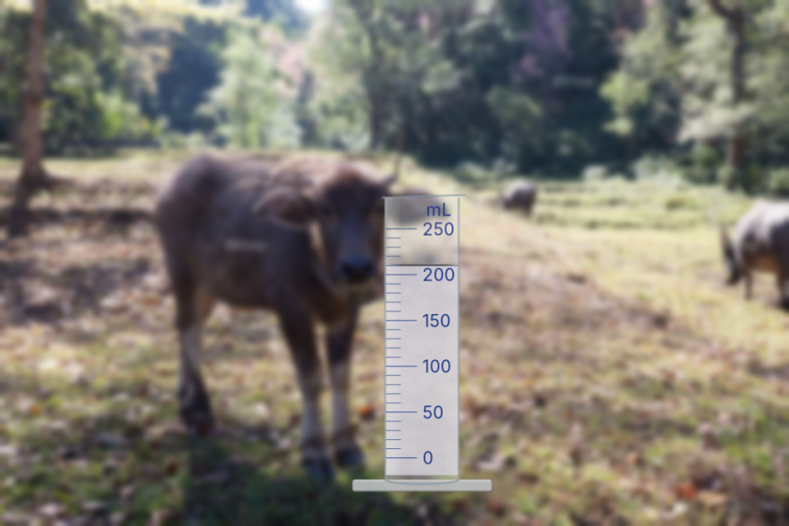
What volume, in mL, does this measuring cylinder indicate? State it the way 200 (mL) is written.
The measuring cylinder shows 210 (mL)
